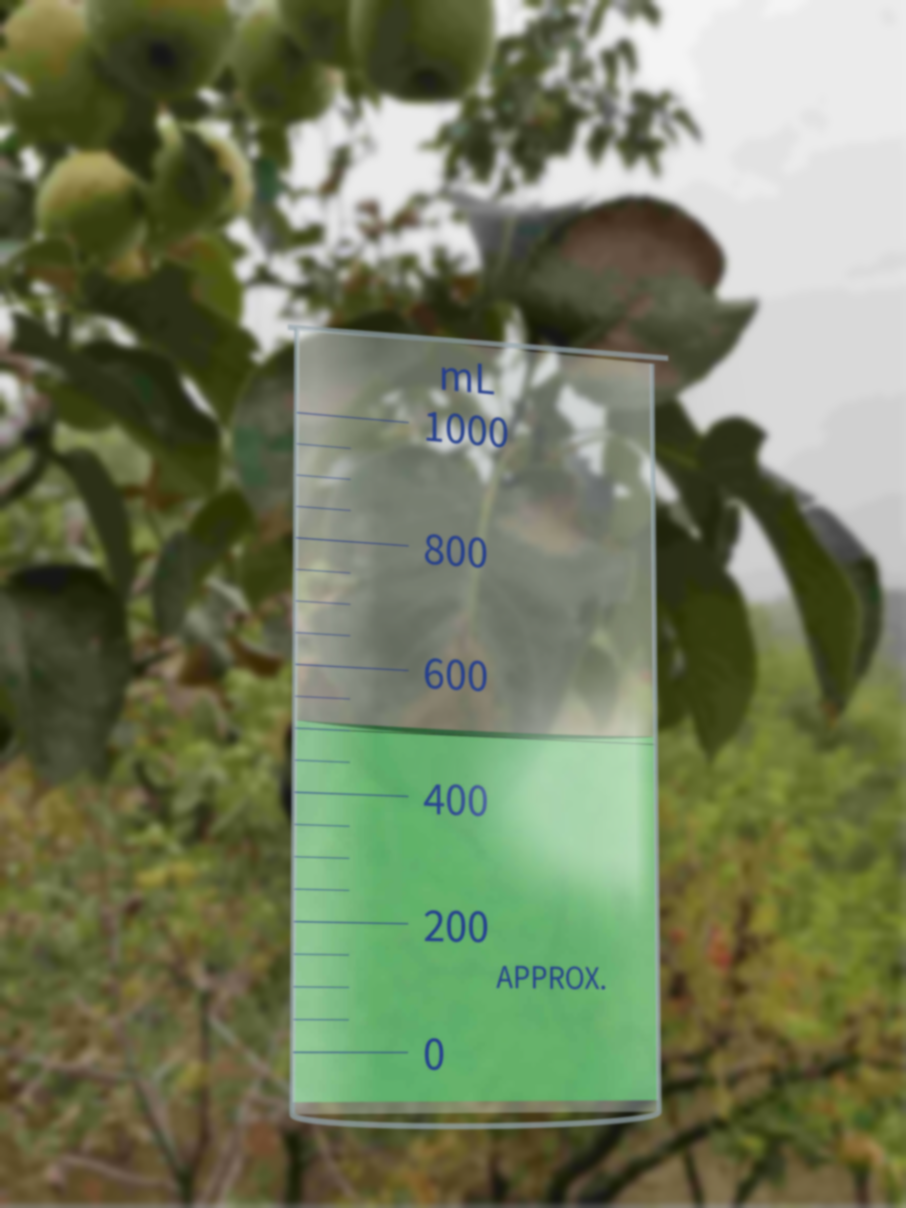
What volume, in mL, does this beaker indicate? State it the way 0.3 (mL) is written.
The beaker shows 500 (mL)
